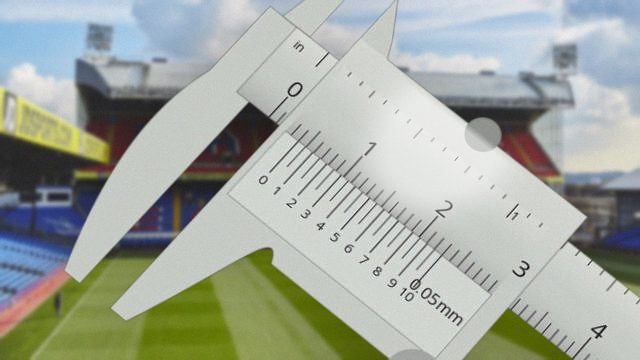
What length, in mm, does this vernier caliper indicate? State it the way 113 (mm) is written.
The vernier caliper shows 4.0 (mm)
